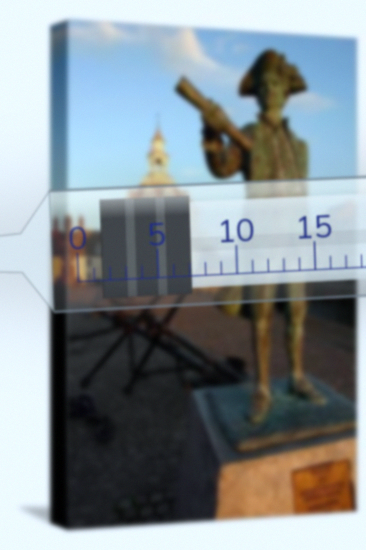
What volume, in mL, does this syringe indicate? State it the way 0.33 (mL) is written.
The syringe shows 1.5 (mL)
